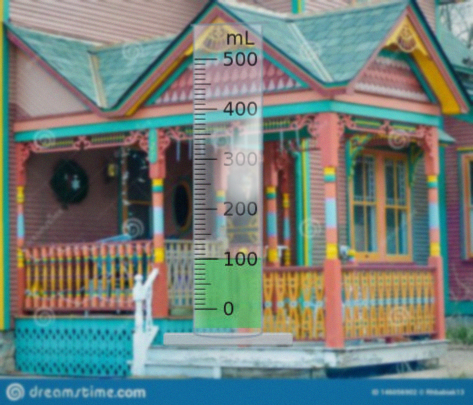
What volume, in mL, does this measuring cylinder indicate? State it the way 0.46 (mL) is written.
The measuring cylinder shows 100 (mL)
